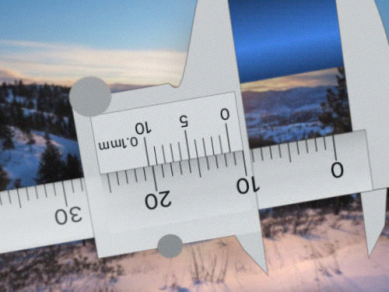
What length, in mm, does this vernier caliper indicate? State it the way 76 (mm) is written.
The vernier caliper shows 11.4 (mm)
